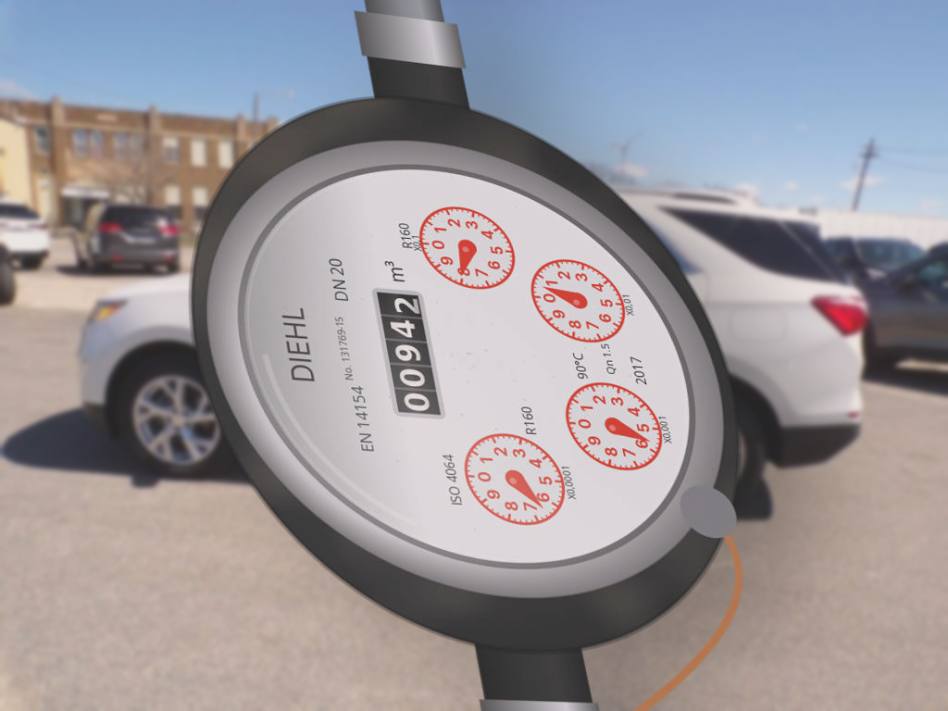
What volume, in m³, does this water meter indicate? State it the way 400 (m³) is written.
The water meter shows 941.8056 (m³)
